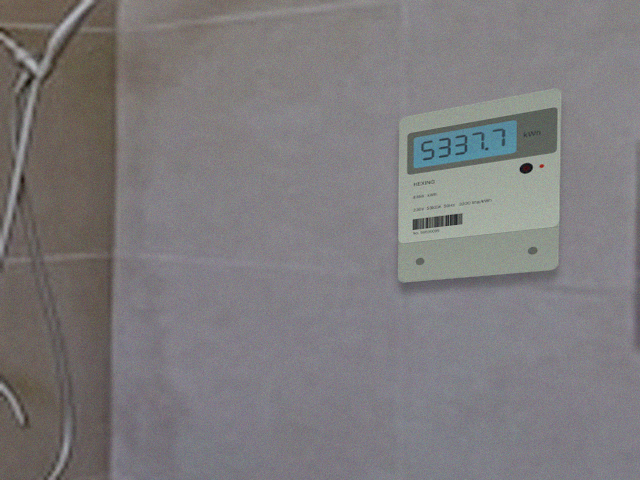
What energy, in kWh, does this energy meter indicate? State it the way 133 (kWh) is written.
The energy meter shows 5337.7 (kWh)
